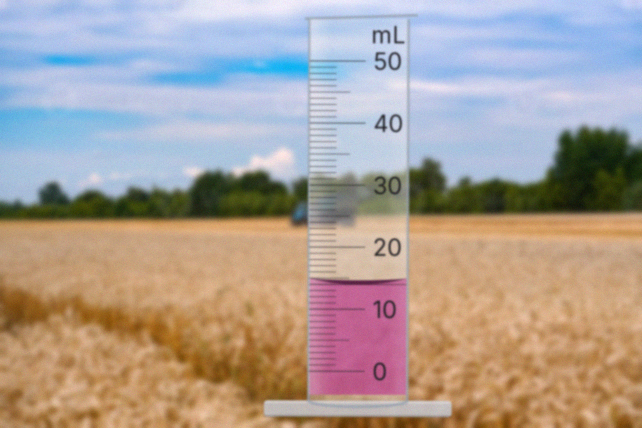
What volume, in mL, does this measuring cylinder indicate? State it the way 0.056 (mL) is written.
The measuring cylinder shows 14 (mL)
